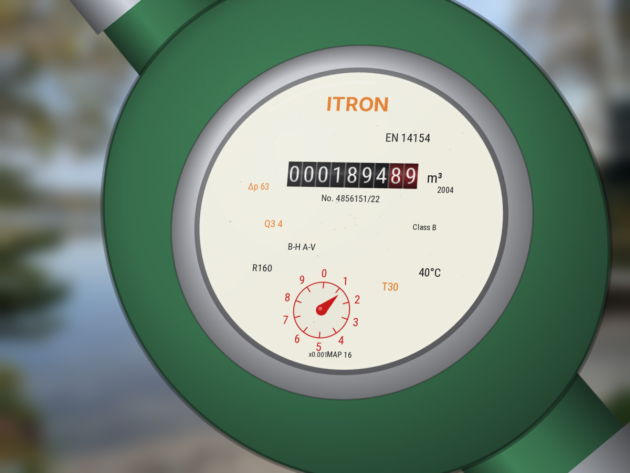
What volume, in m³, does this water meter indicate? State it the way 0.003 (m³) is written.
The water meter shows 1894.891 (m³)
